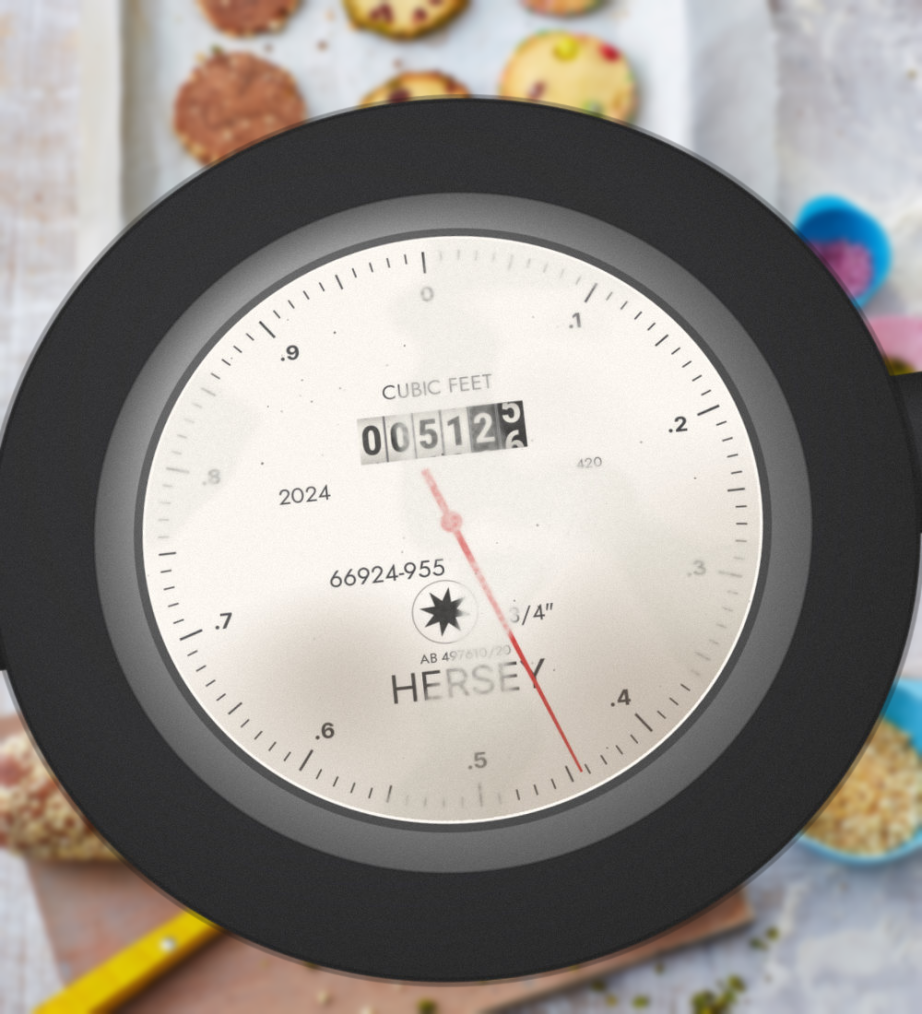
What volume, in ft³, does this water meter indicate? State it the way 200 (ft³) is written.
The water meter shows 5125.44 (ft³)
